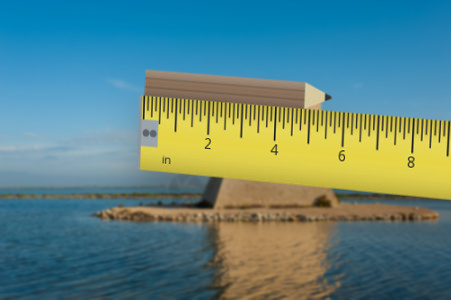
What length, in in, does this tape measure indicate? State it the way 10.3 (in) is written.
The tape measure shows 5.625 (in)
